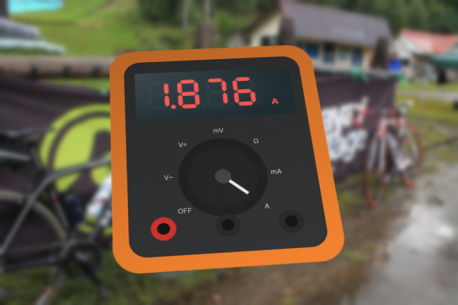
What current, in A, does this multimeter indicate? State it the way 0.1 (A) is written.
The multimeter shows 1.876 (A)
